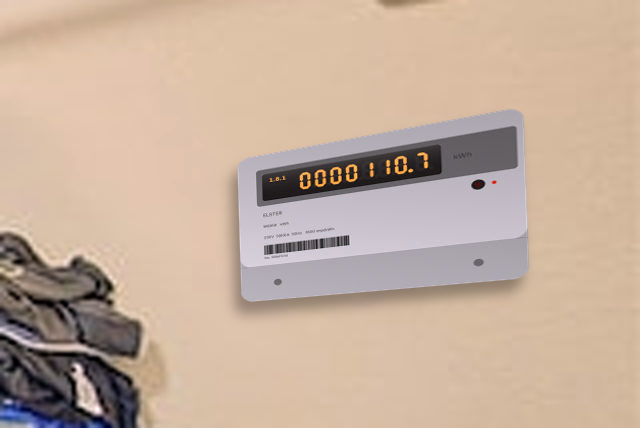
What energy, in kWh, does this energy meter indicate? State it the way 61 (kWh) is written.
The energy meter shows 110.7 (kWh)
